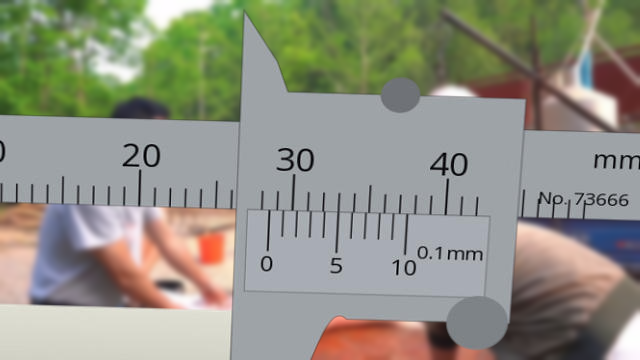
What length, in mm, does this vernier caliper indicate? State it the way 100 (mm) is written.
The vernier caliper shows 28.5 (mm)
